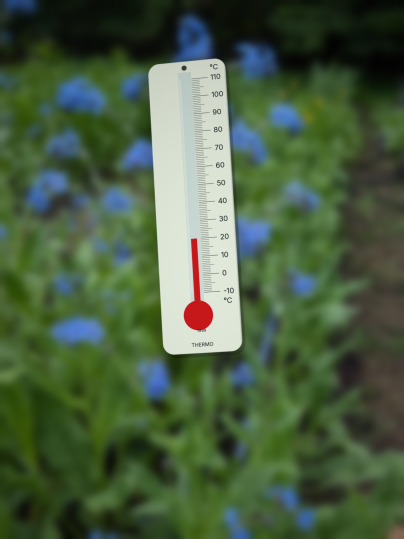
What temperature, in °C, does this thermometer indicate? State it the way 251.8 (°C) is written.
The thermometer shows 20 (°C)
